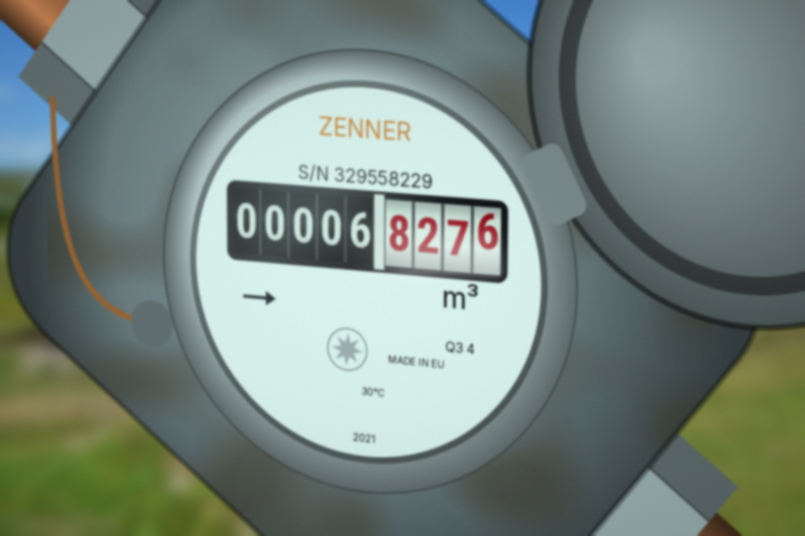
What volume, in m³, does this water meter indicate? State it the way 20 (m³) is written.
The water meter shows 6.8276 (m³)
